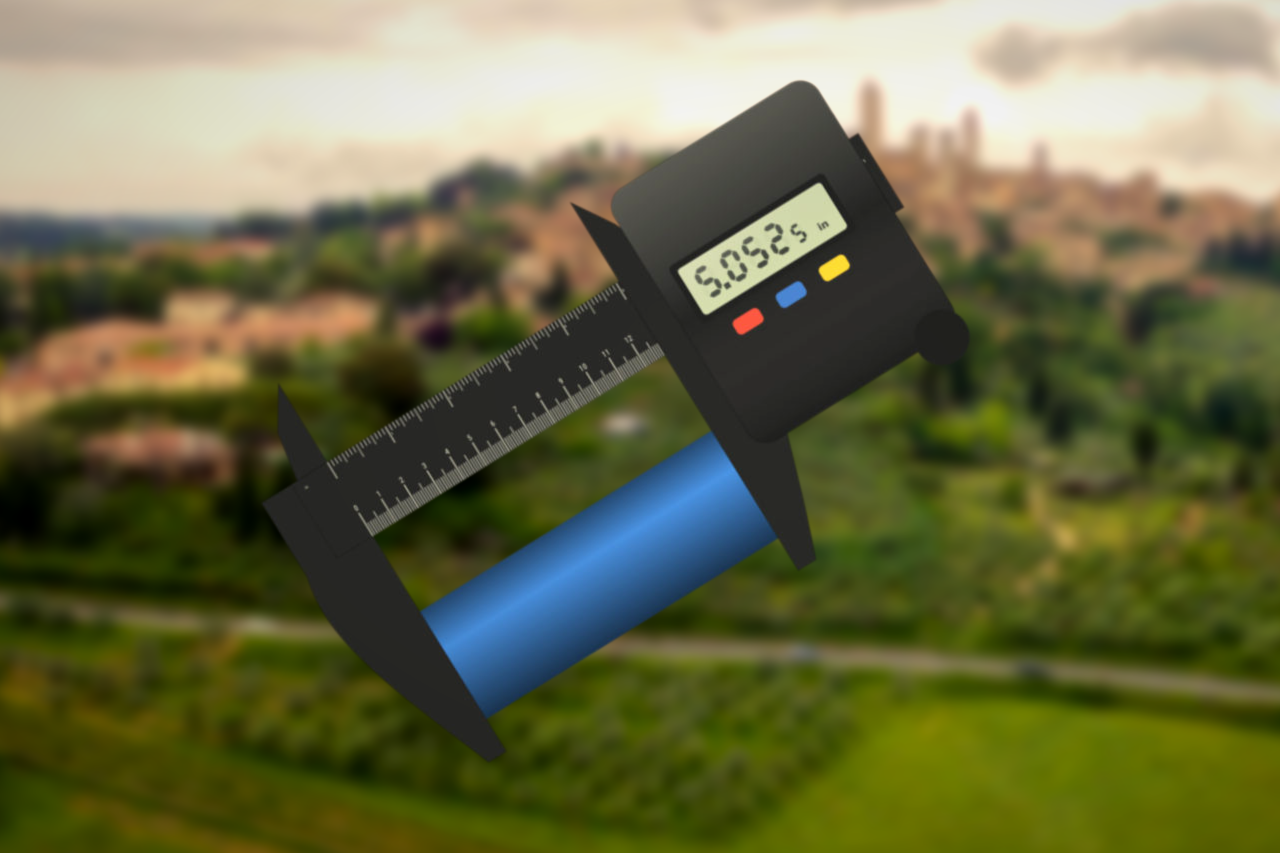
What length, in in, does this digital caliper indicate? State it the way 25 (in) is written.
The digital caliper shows 5.0525 (in)
